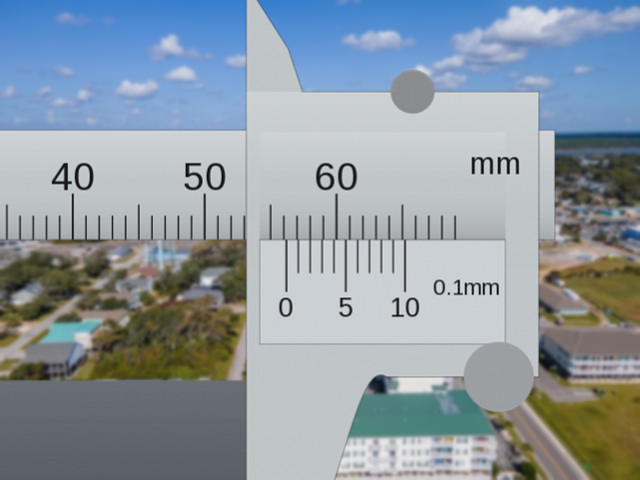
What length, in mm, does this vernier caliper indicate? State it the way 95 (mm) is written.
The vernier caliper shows 56.2 (mm)
